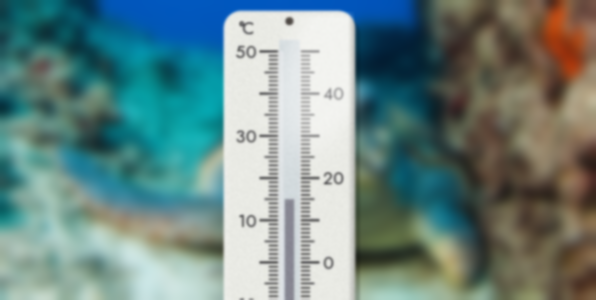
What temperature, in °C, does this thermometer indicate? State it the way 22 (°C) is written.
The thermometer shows 15 (°C)
